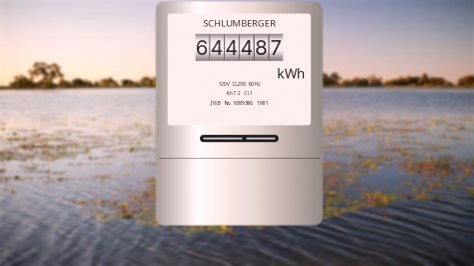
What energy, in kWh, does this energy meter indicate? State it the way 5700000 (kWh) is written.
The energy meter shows 644487 (kWh)
